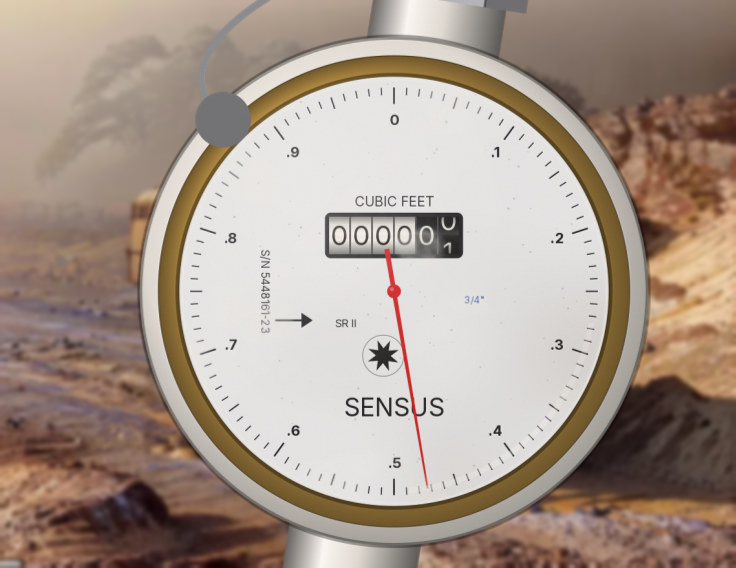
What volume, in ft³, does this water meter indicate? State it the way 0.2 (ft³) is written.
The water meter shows 0.47 (ft³)
